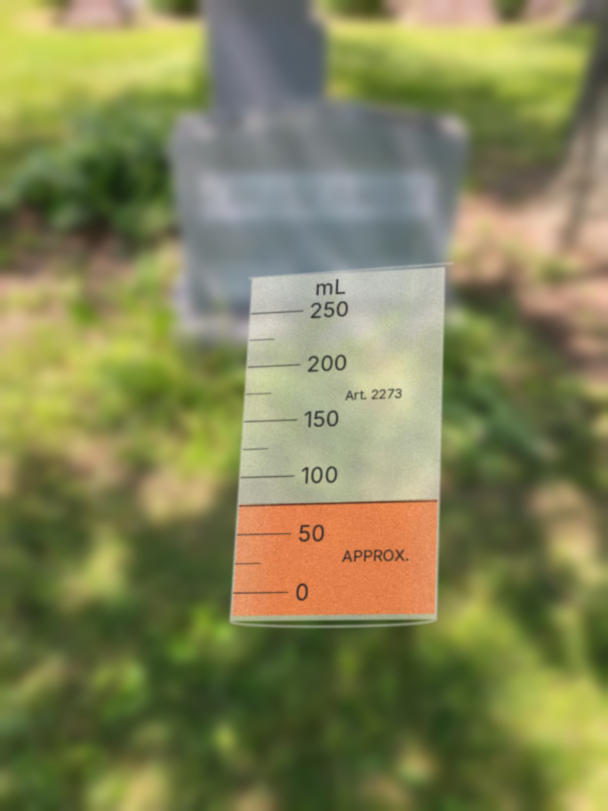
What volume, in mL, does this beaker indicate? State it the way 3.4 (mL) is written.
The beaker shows 75 (mL)
